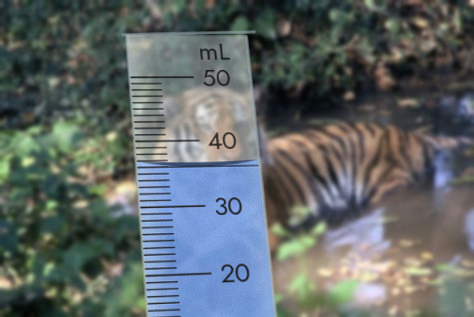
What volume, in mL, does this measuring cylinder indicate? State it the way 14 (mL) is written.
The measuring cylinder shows 36 (mL)
